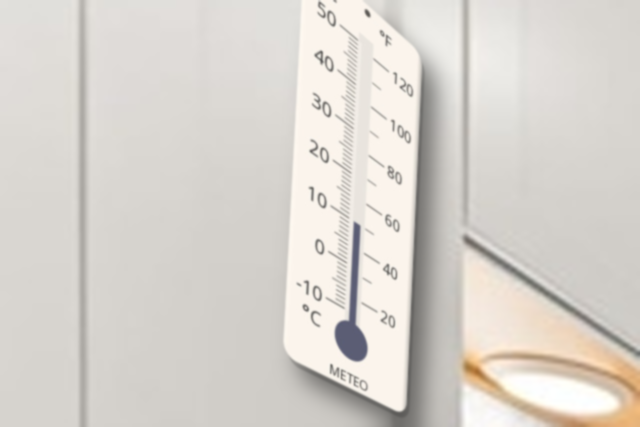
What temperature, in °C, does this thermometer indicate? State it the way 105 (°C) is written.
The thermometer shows 10 (°C)
